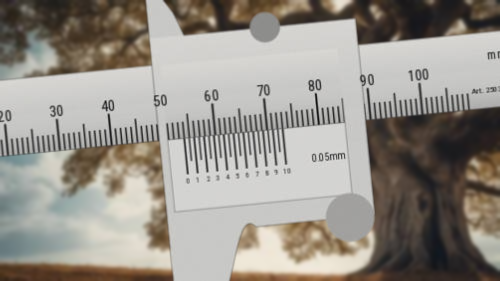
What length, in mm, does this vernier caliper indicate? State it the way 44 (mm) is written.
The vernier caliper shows 54.0 (mm)
